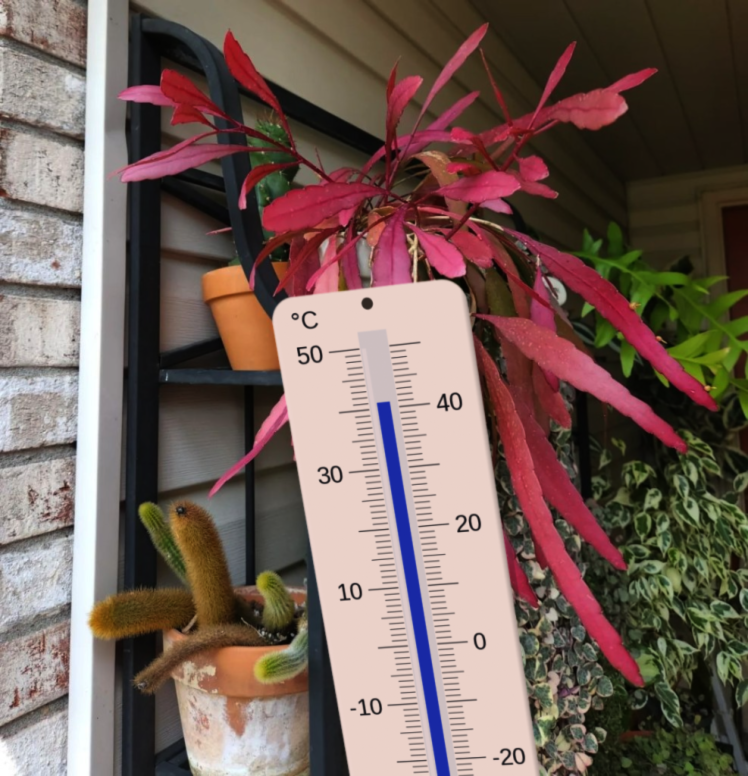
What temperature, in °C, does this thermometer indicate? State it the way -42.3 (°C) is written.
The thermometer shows 41 (°C)
